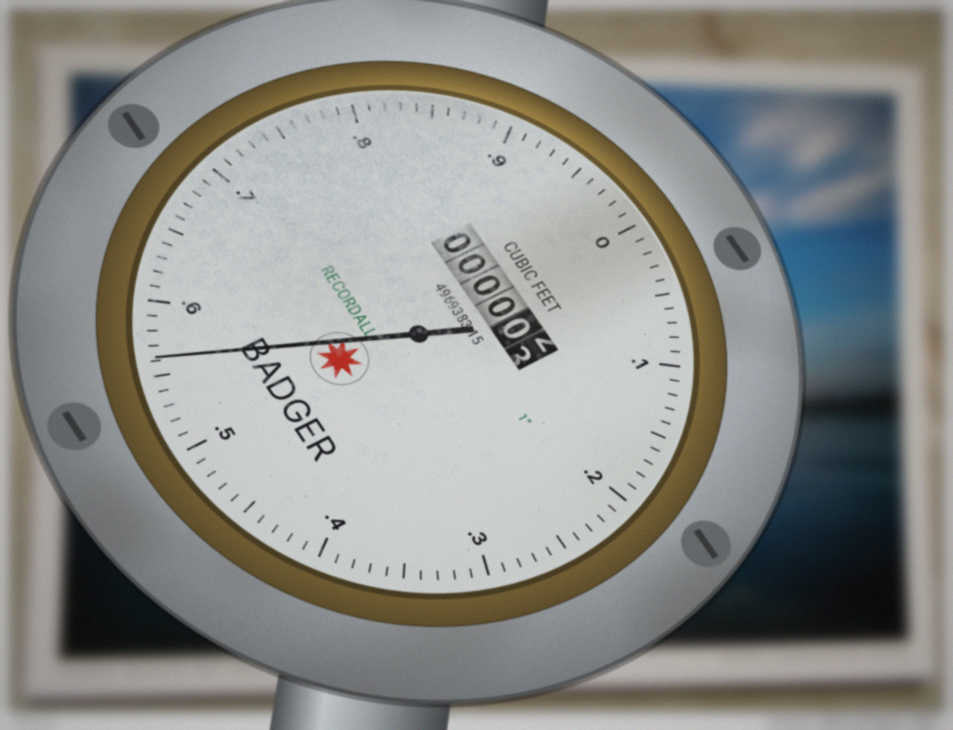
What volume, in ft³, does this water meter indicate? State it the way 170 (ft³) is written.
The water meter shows 2.56 (ft³)
